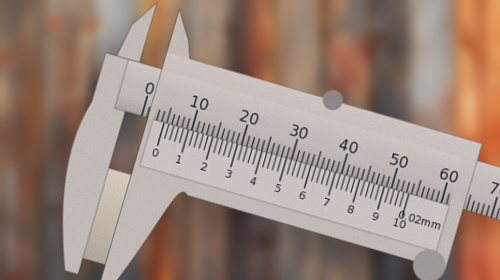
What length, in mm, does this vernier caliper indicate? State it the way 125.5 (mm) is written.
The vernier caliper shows 4.5 (mm)
